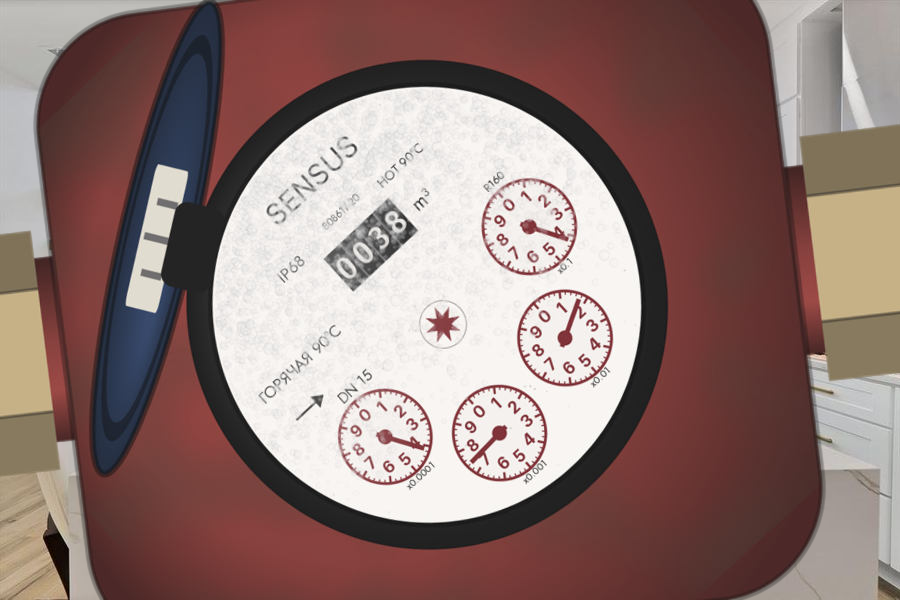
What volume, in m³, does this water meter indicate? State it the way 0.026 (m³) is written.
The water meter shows 38.4174 (m³)
